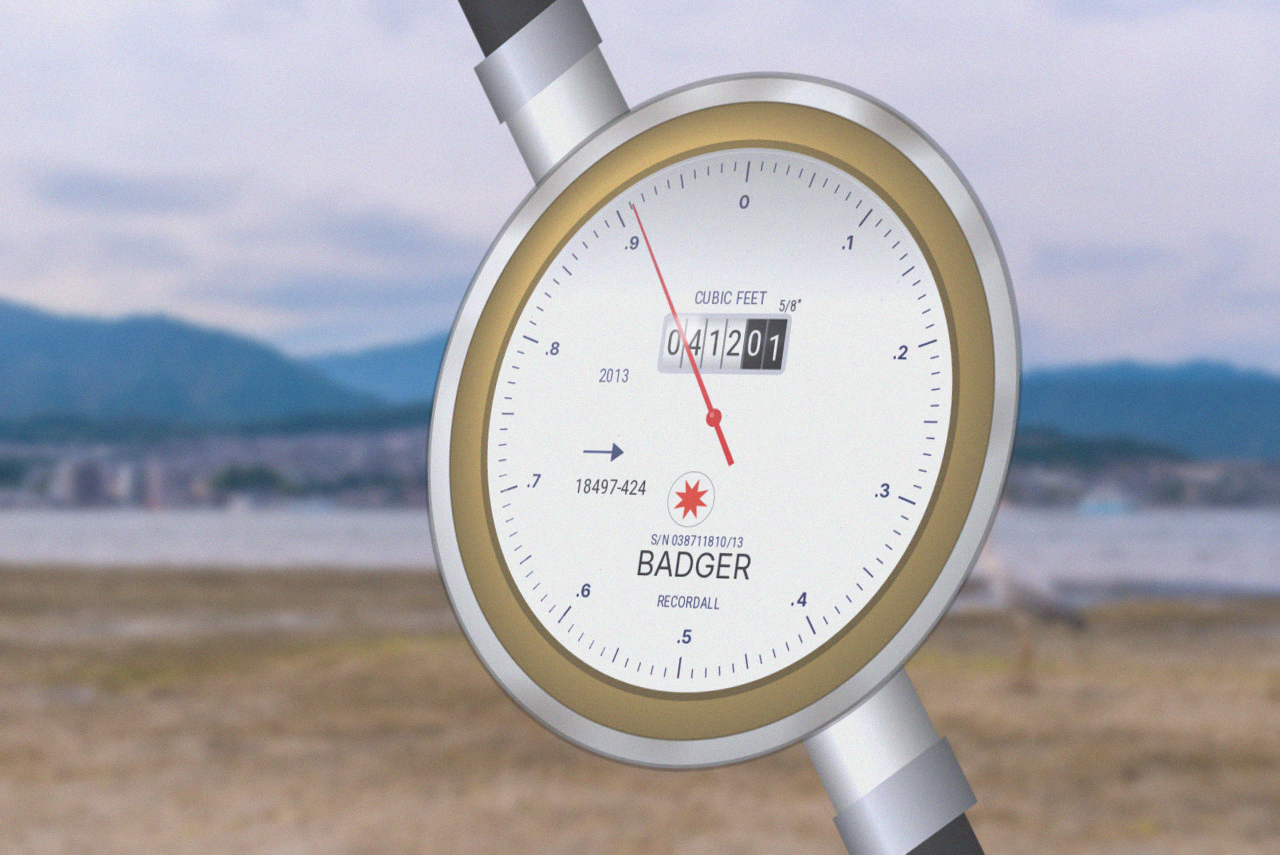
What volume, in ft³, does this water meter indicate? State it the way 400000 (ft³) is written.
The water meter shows 41200.91 (ft³)
